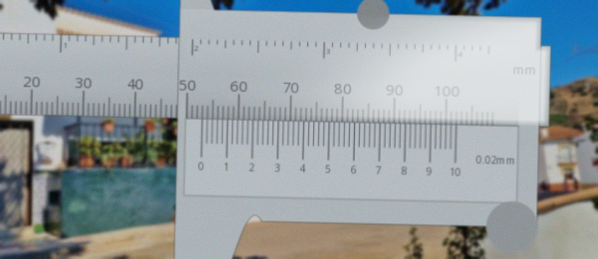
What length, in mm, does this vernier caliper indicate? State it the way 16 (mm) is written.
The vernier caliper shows 53.0 (mm)
